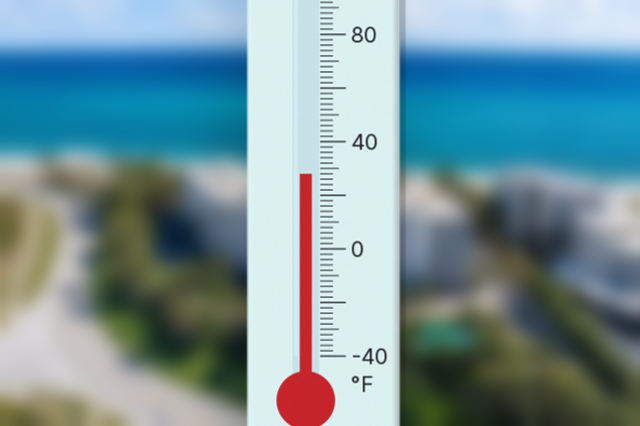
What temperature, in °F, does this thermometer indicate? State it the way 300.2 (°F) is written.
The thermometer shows 28 (°F)
